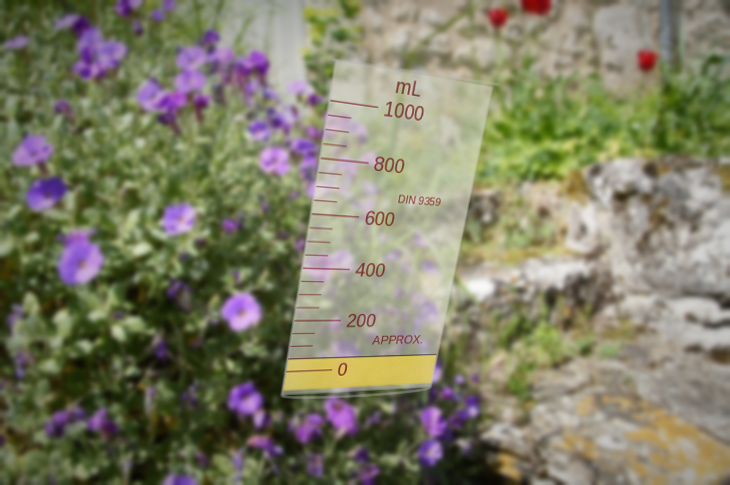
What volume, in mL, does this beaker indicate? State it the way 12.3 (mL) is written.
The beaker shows 50 (mL)
